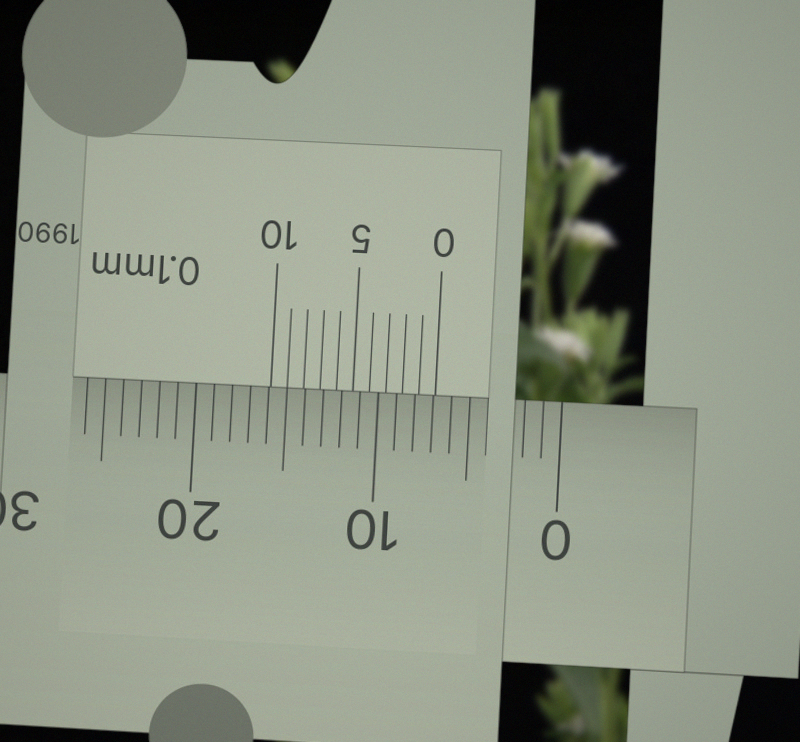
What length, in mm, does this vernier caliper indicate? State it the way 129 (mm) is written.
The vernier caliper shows 6.9 (mm)
